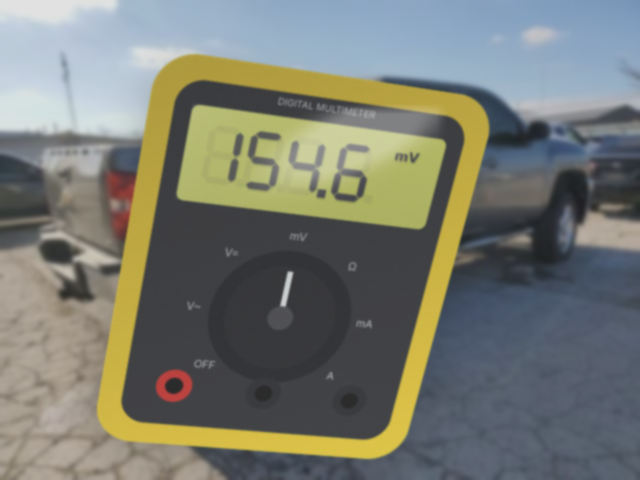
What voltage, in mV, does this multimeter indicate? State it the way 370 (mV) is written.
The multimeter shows 154.6 (mV)
